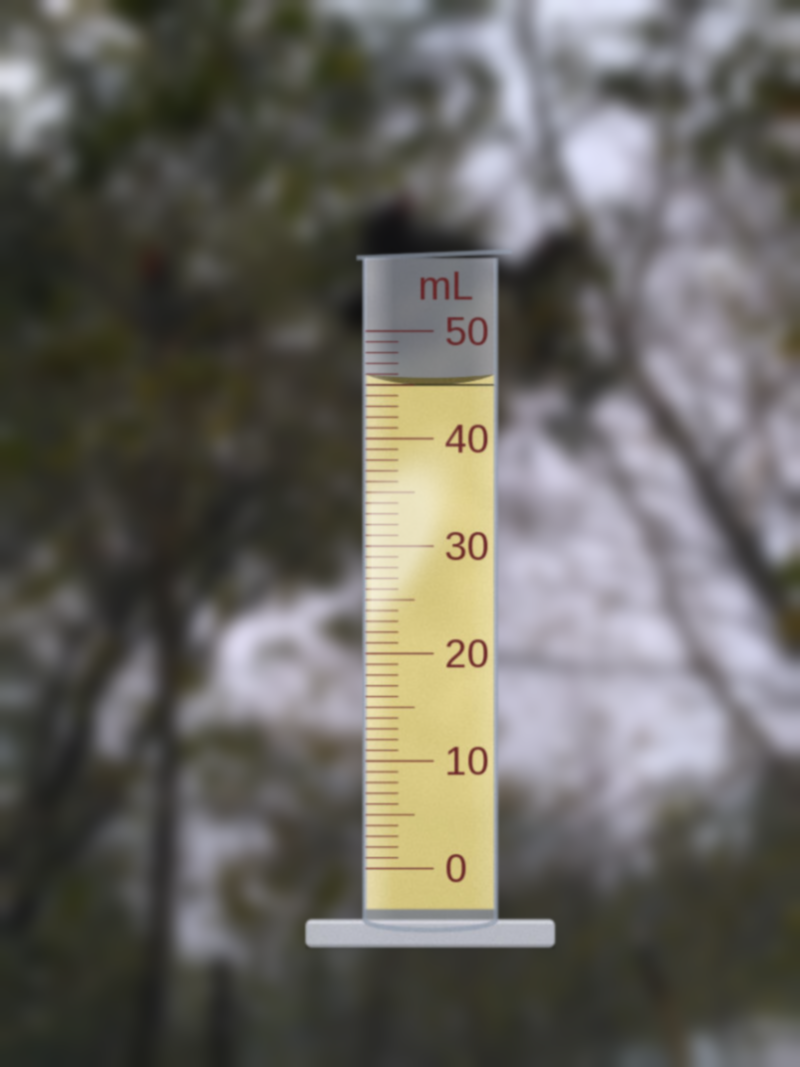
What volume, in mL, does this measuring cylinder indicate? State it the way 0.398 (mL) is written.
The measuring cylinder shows 45 (mL)
